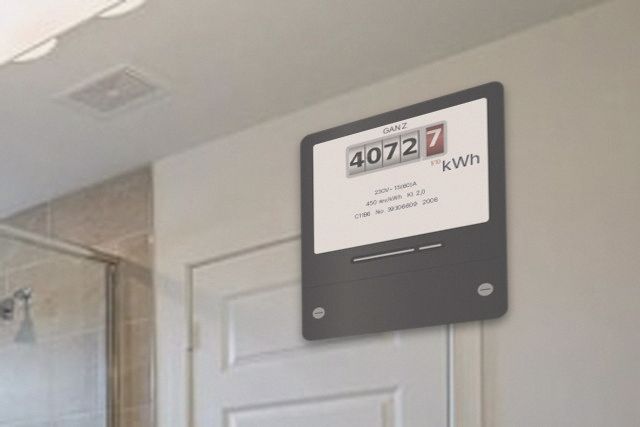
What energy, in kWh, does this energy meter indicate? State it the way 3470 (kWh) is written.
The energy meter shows 4072.7 (kWh)
